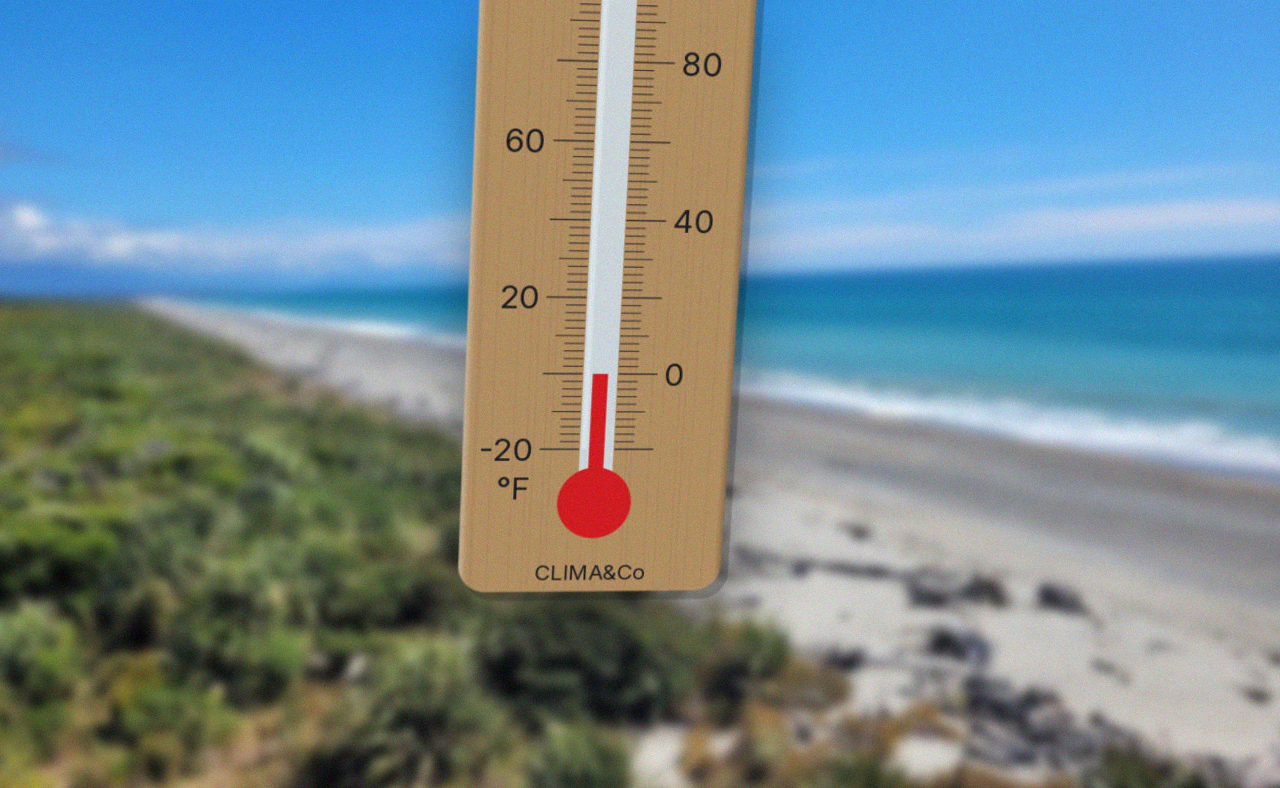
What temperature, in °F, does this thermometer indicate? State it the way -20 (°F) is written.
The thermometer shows 0 (°F)
